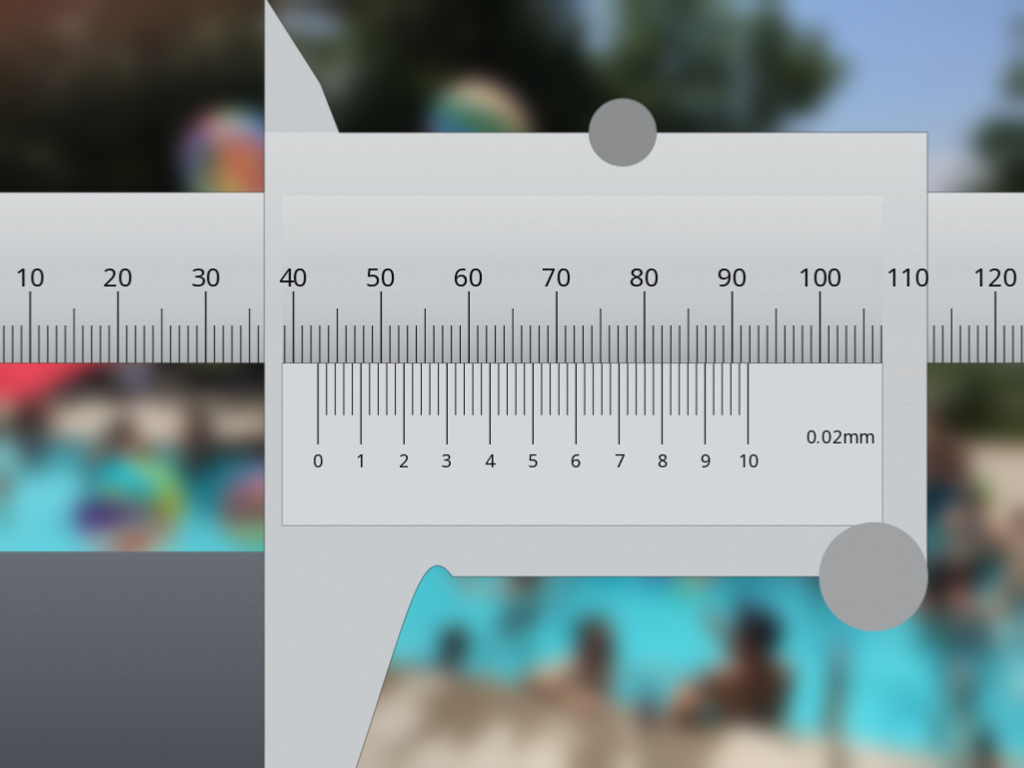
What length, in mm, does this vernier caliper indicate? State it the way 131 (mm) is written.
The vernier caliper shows 42.8 (mm)
